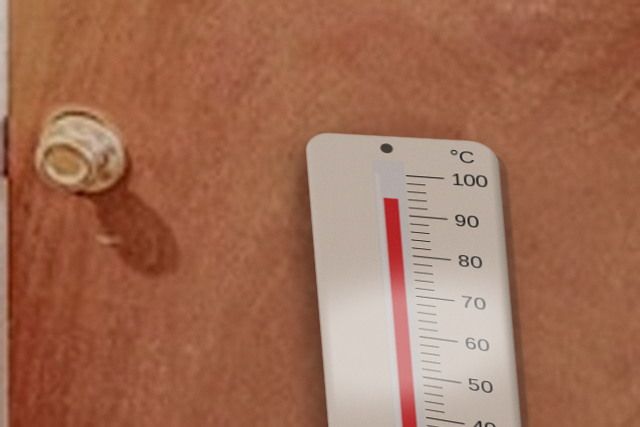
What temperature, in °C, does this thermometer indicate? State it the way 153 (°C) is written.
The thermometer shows 94 (°C)
